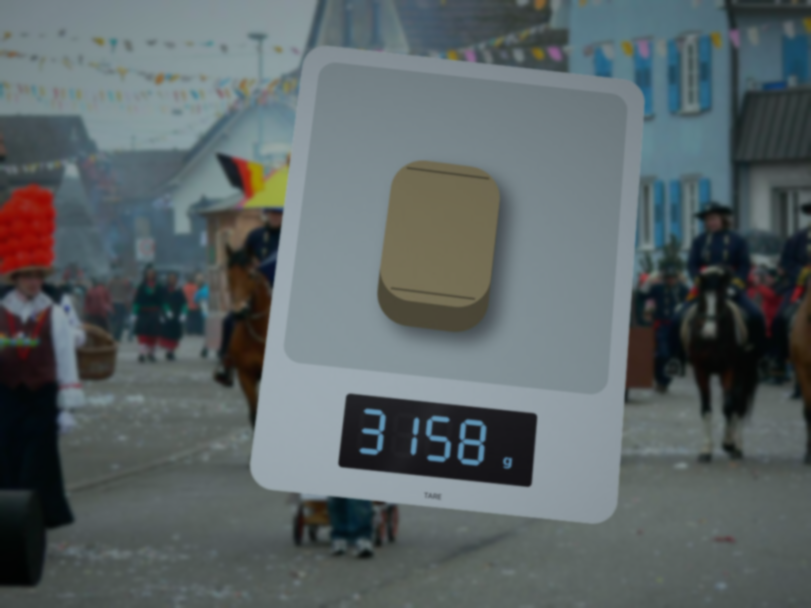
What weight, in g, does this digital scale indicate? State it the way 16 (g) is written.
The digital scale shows 3158 (g)
